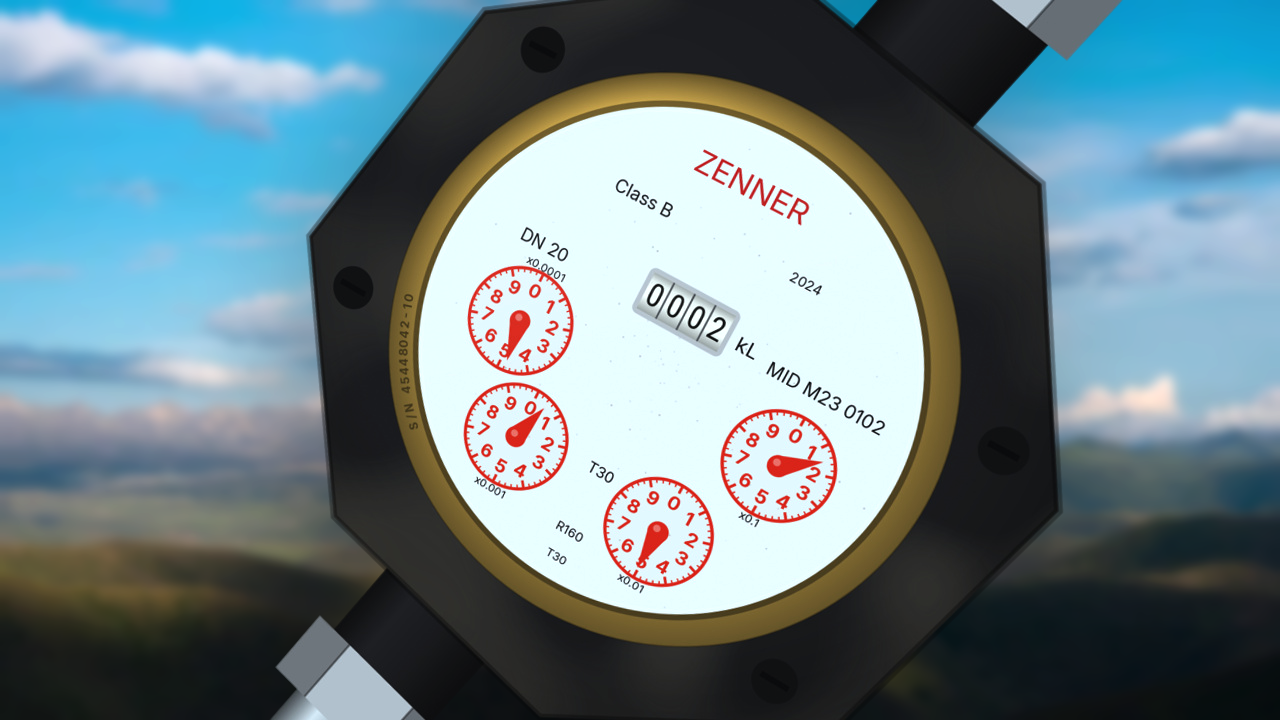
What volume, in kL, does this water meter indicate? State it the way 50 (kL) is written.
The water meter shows 2.1504 (kL)
